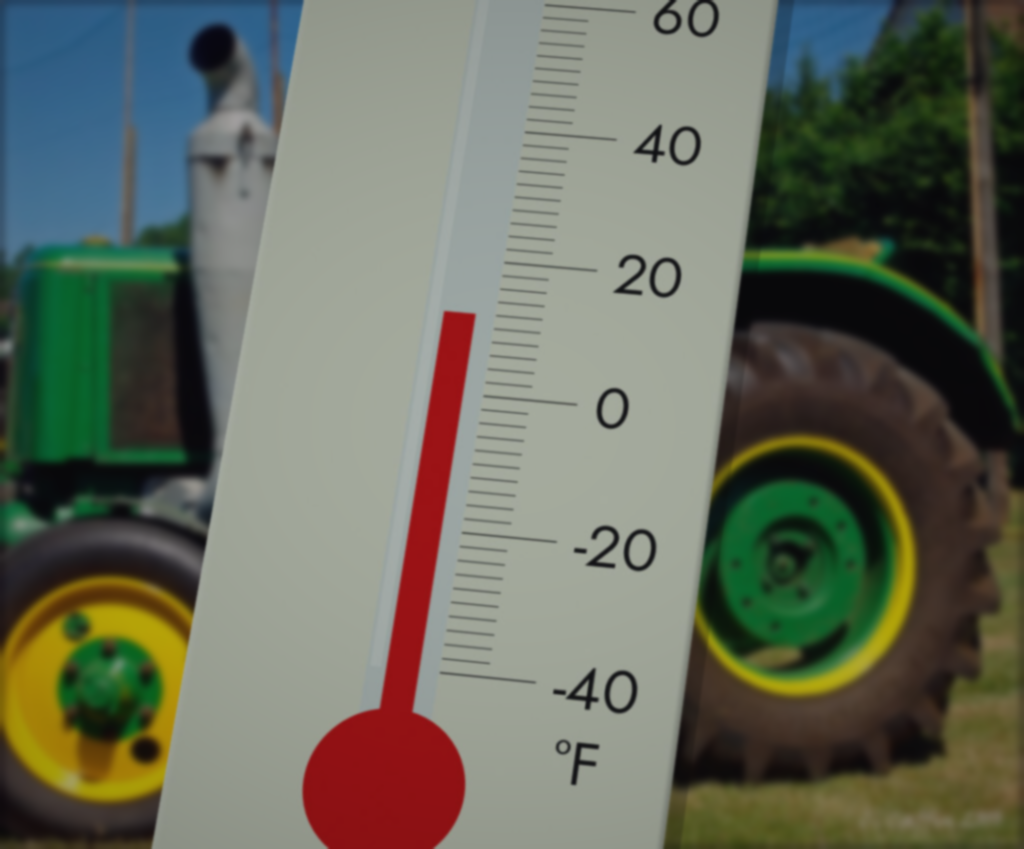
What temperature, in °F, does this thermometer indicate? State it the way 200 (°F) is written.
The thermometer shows 12 (°F)
